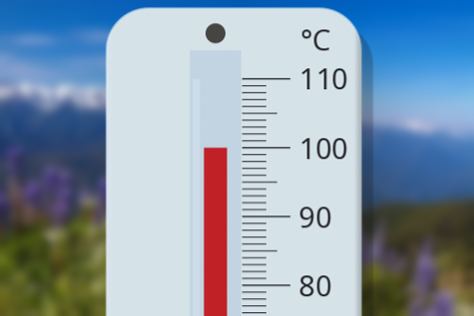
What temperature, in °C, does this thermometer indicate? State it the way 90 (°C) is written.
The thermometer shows 100 (°C)
